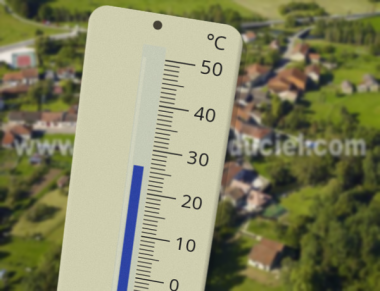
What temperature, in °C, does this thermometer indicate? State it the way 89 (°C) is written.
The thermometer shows 26 (°C)
